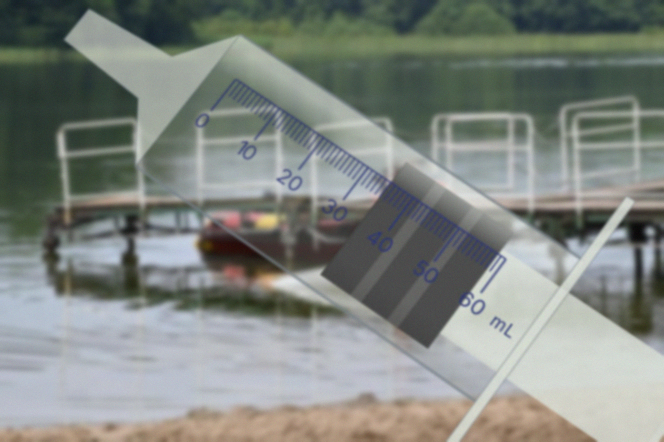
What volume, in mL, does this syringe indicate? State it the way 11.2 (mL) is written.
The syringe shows 35 (mL)
